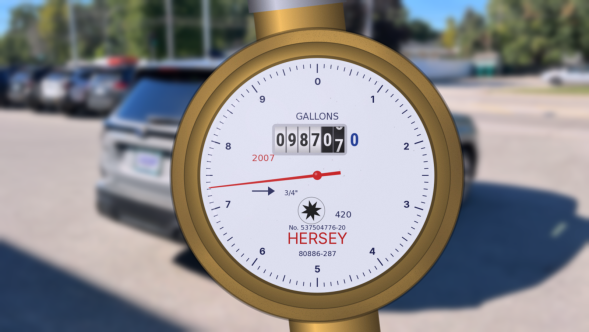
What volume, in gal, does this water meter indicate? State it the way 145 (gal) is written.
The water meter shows 987067.3 (gal)
